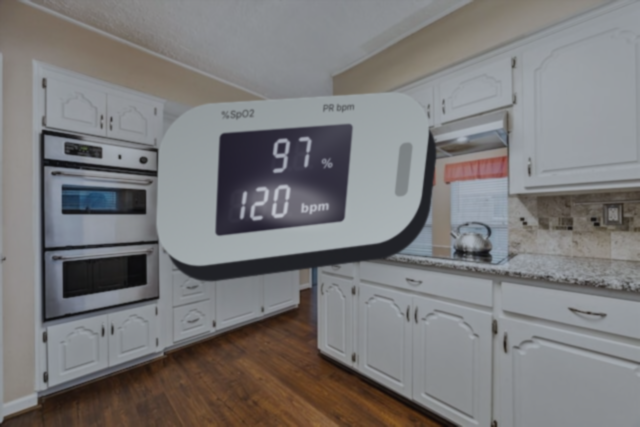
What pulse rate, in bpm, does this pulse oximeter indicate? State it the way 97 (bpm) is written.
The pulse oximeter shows 120 (bpm)
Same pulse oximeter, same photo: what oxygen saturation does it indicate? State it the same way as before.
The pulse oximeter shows 97 (%)
